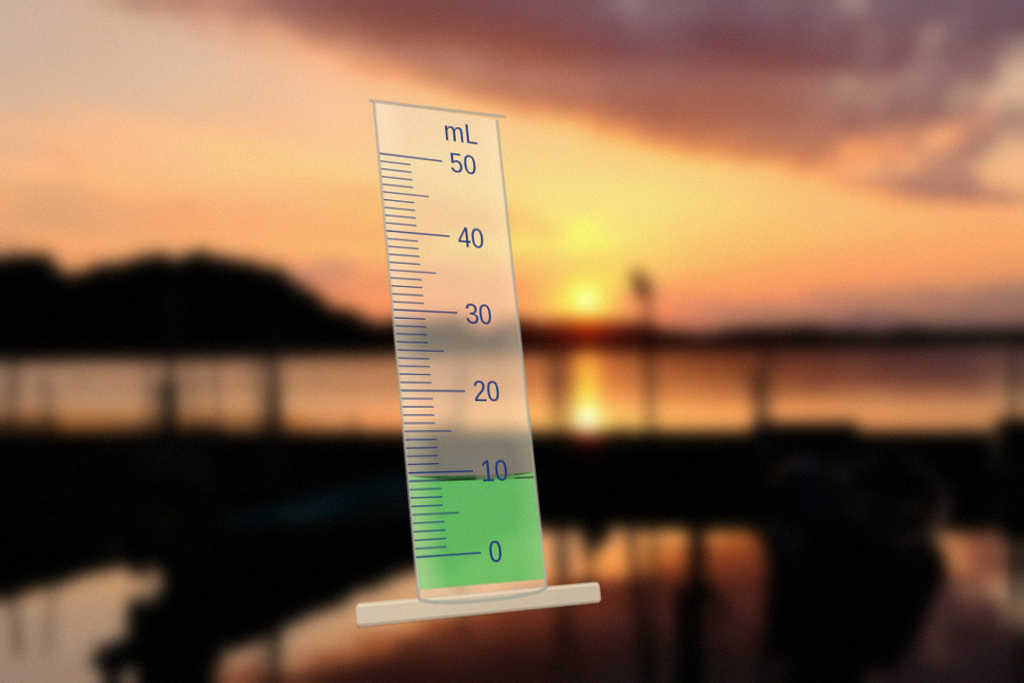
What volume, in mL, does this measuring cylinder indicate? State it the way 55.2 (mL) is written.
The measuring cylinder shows 9 (mL)
